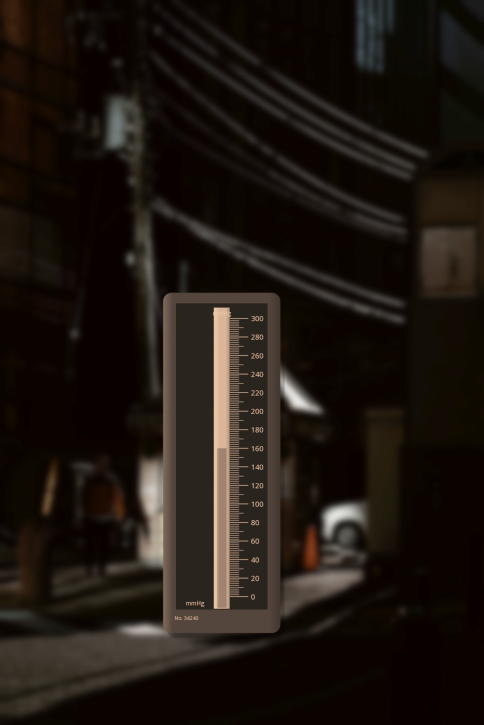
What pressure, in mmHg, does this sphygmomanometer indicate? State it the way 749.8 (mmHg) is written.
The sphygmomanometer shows 160 (mmHg)
